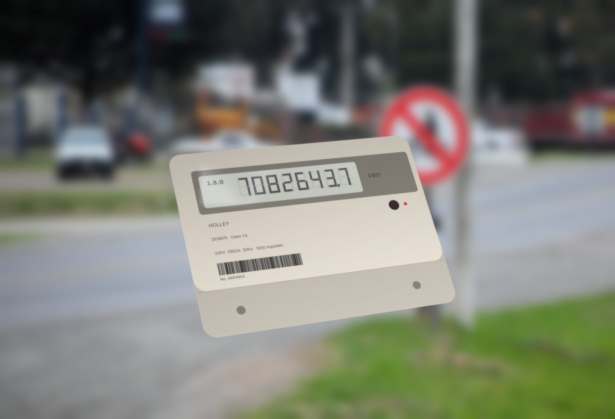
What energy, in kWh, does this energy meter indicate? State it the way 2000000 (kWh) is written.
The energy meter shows 7082643.7 (kWh)
